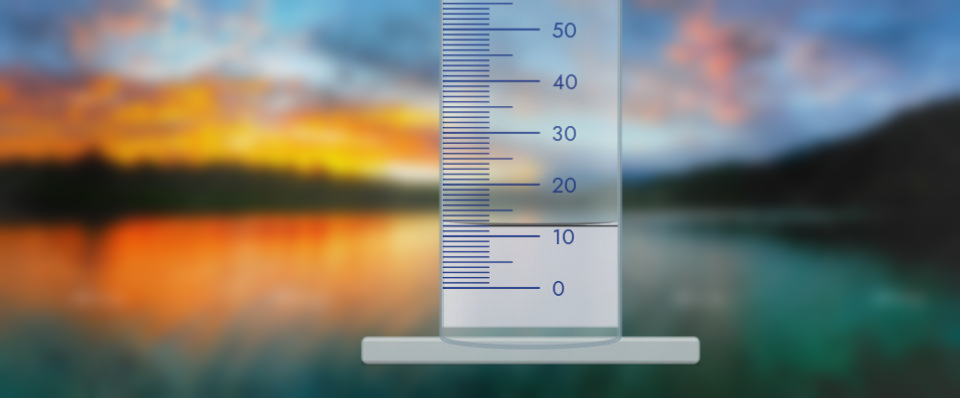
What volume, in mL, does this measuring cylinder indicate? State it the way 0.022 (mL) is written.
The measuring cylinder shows 12 (mL)
